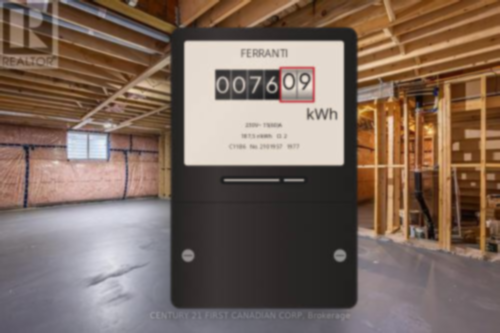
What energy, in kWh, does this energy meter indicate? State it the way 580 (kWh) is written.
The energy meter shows 76.09 (kWh)
